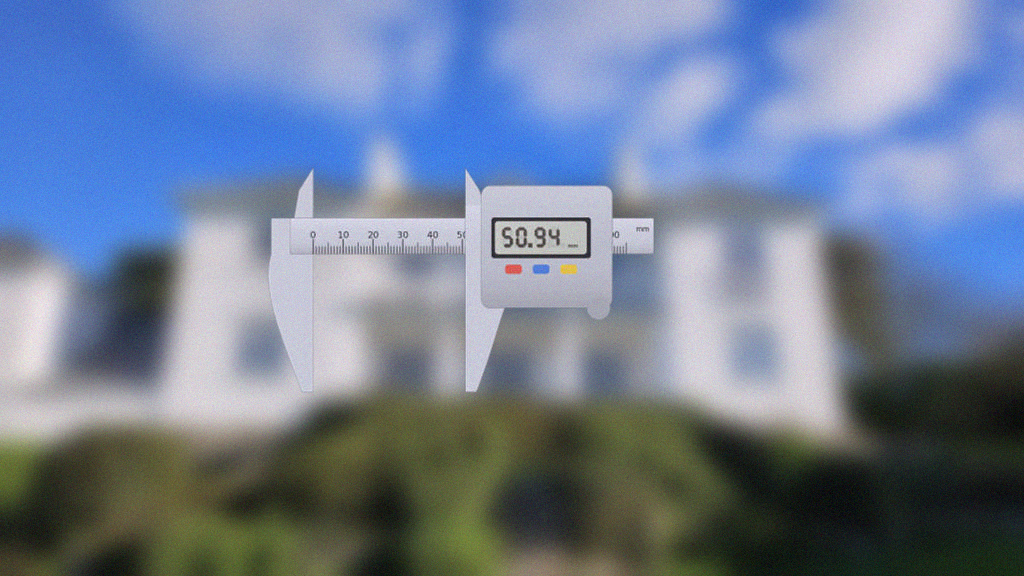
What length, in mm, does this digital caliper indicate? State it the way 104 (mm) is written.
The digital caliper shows 50.94 (mm)
